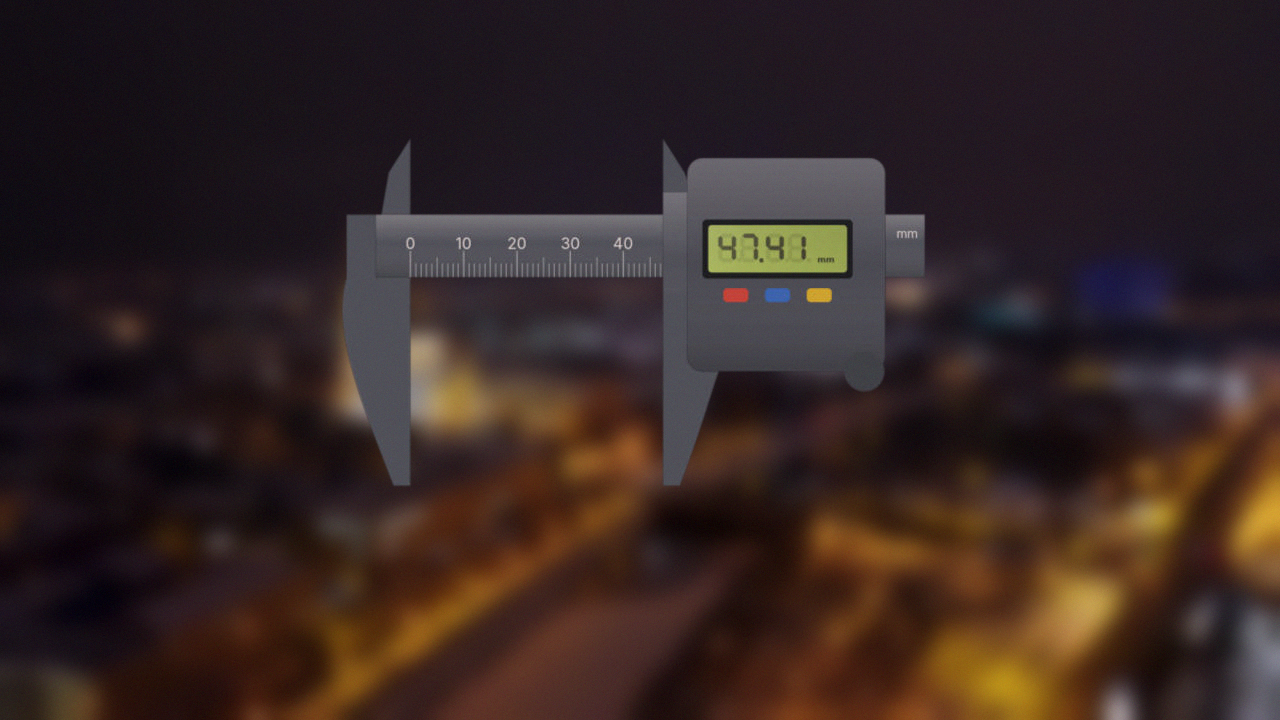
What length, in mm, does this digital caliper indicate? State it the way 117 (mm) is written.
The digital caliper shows 47.41 (mm)
